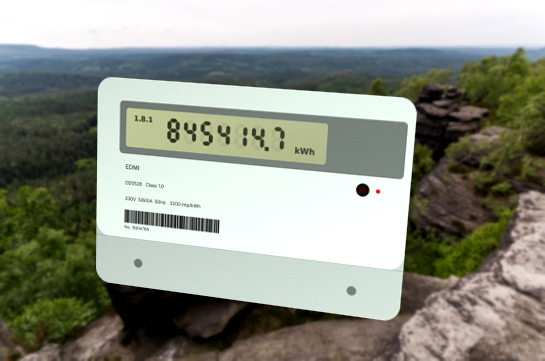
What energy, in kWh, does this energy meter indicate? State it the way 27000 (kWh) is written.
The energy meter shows 845414.7 (kWh)
